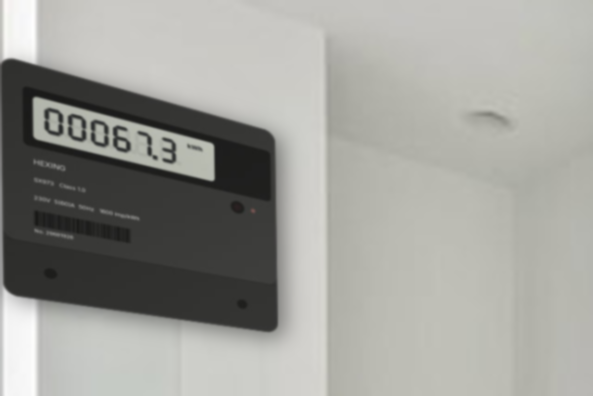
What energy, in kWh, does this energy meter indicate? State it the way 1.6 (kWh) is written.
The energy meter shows 67.3 (kWh)
